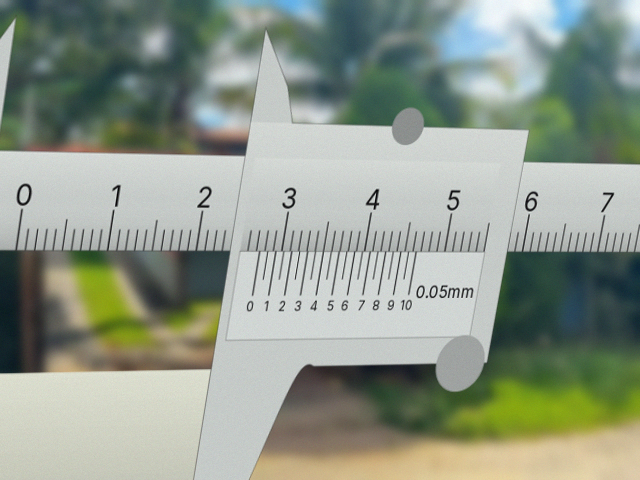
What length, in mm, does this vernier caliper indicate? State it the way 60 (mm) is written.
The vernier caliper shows 27.4 (mm)
